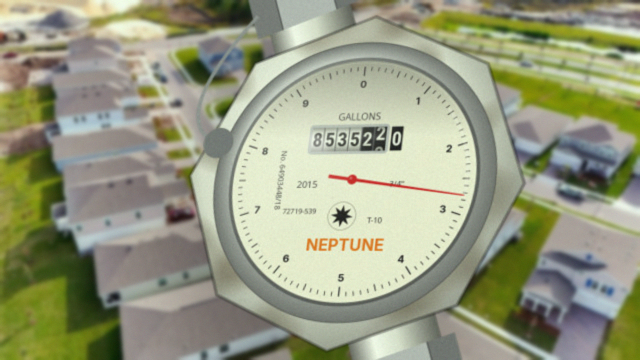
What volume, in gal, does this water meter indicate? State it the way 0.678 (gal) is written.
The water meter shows 8535222.7 (gal)
